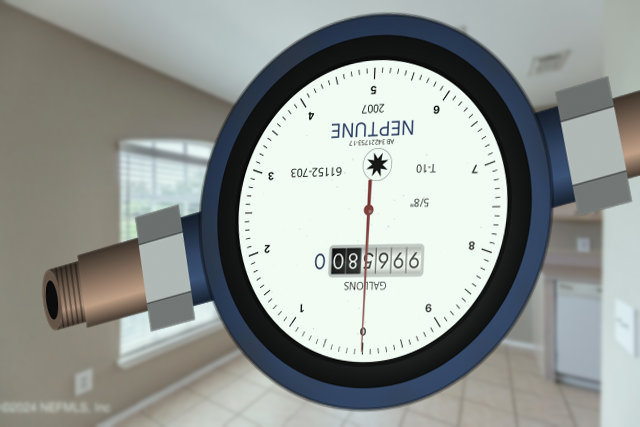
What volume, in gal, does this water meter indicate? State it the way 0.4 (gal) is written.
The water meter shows 9965800.0 (gal)
